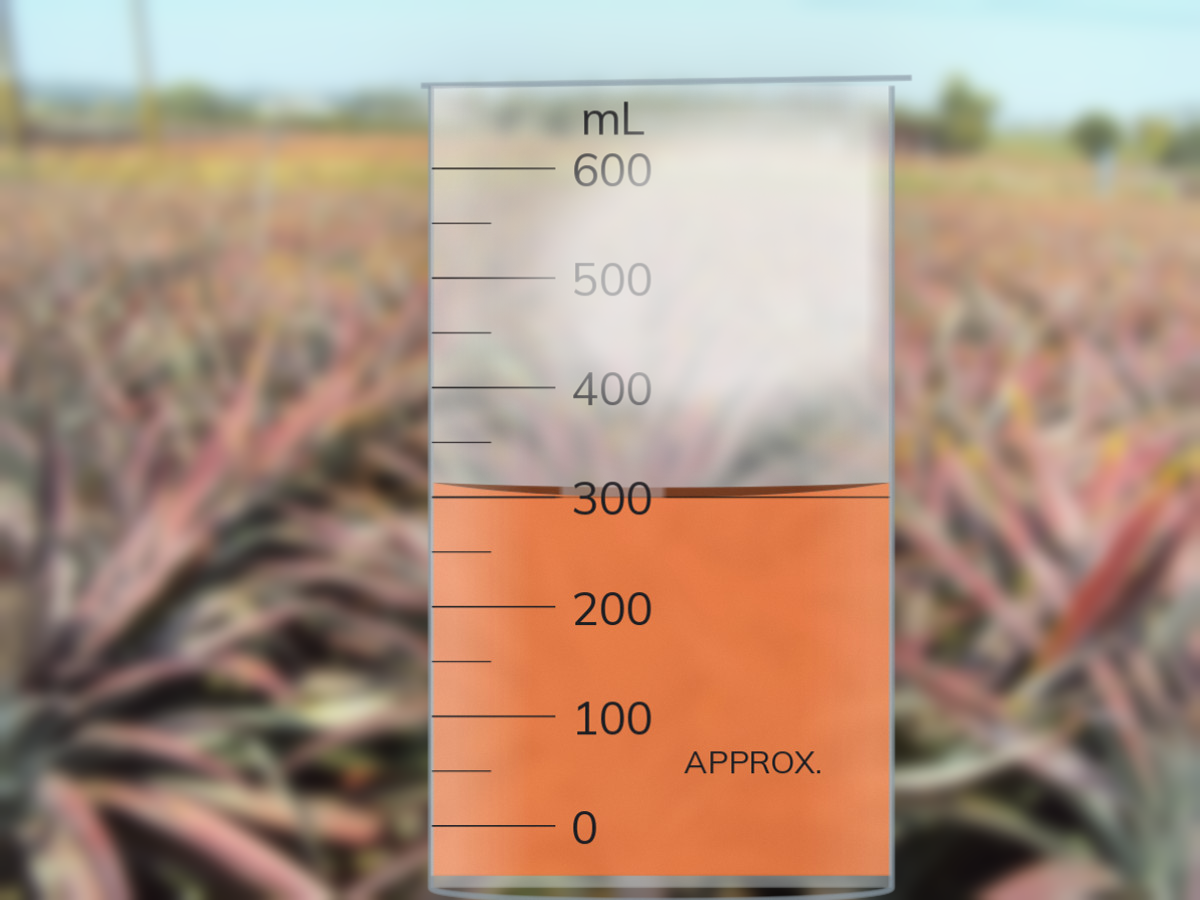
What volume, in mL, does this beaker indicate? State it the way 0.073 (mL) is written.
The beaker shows 300 (mL)
